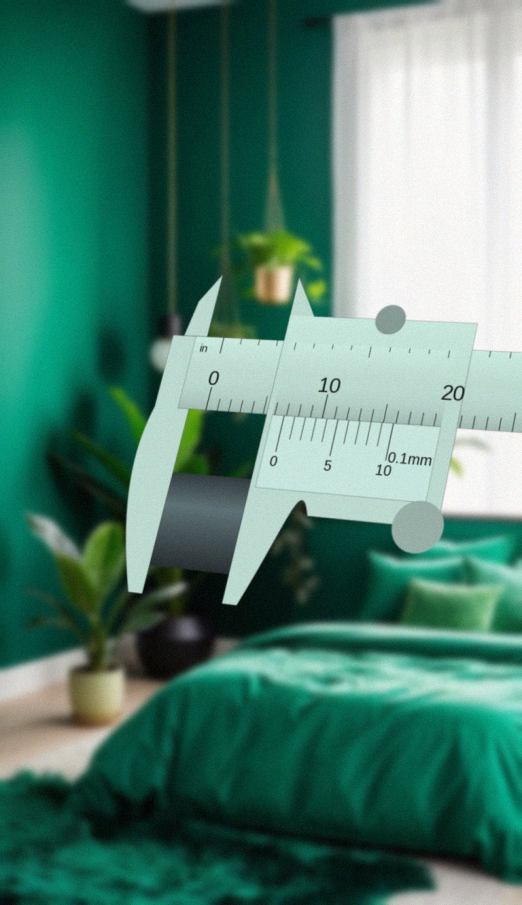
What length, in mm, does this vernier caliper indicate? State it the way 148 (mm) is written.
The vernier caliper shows 6.8 (mm)
